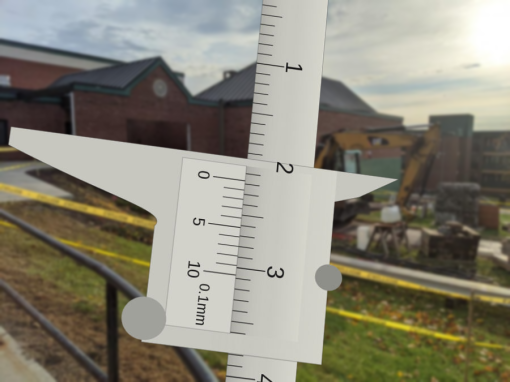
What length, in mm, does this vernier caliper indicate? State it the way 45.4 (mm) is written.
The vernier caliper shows 21.7 (mm)
